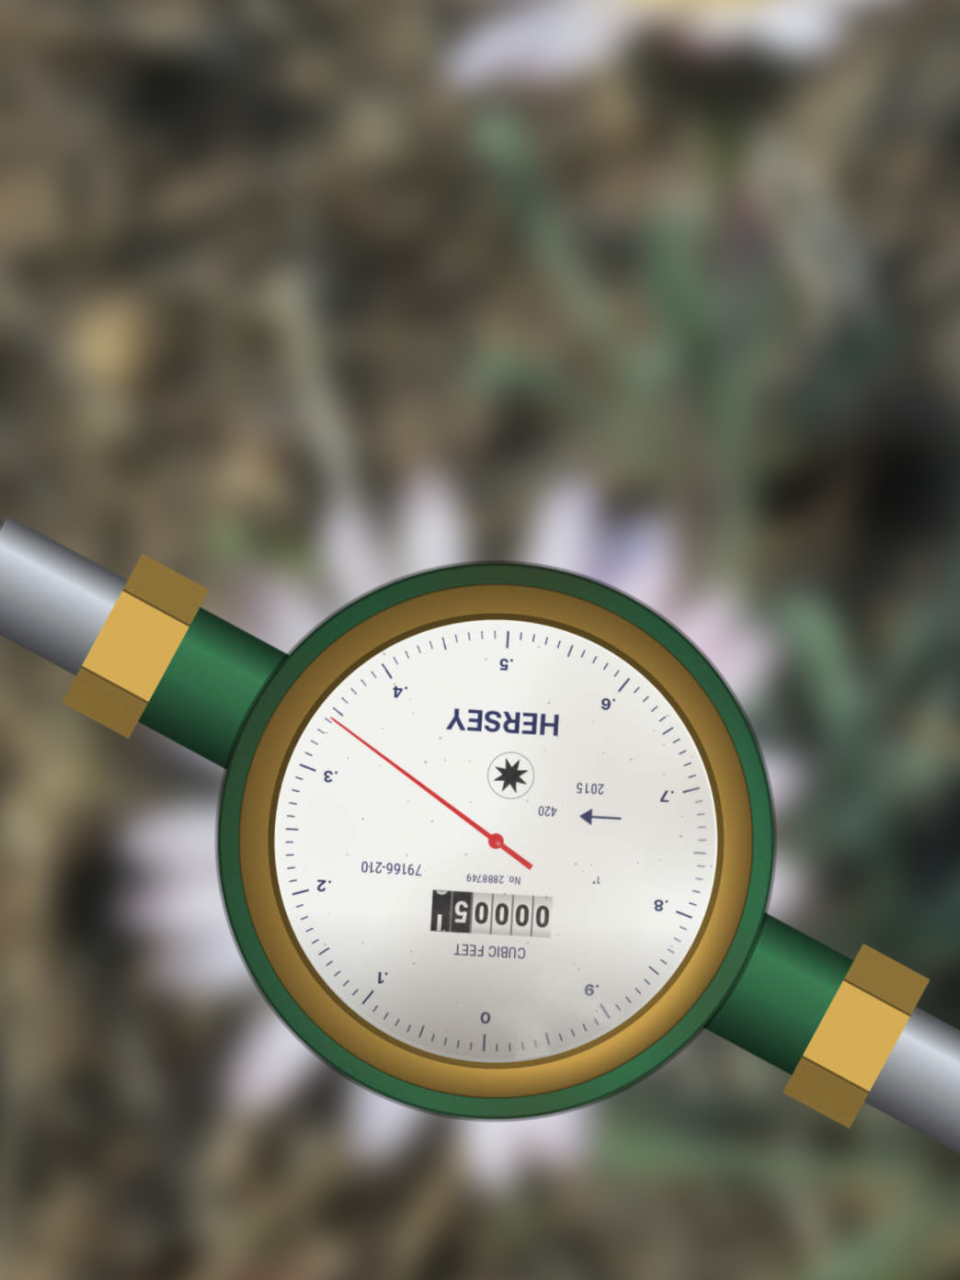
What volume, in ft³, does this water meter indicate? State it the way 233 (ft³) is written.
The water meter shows 51.34 (ft³)
